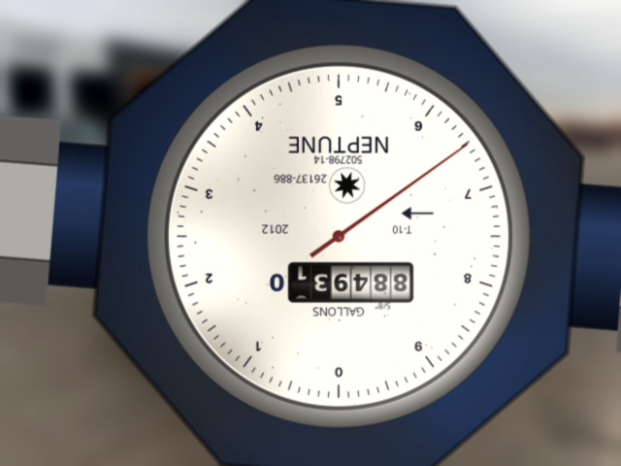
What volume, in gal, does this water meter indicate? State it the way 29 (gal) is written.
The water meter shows 8849306.5 (gal)
